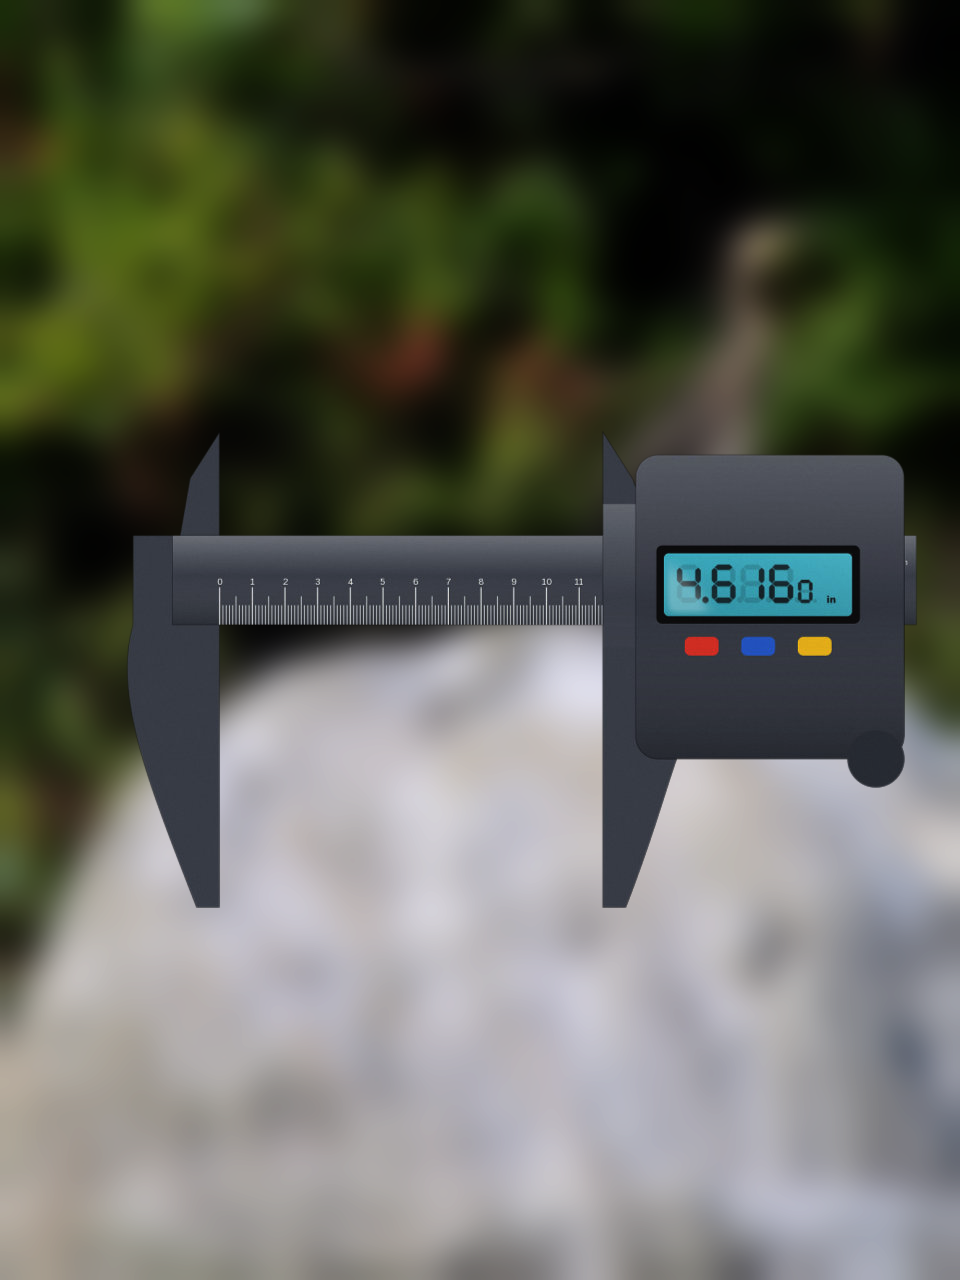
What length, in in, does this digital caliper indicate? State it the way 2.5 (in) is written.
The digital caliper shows 4.6160 (in)
